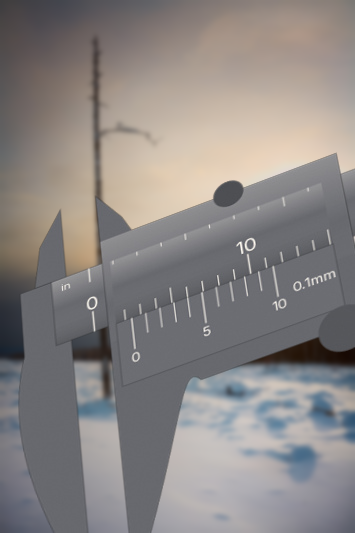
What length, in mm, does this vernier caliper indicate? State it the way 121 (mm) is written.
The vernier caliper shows 2.4 (mm)
